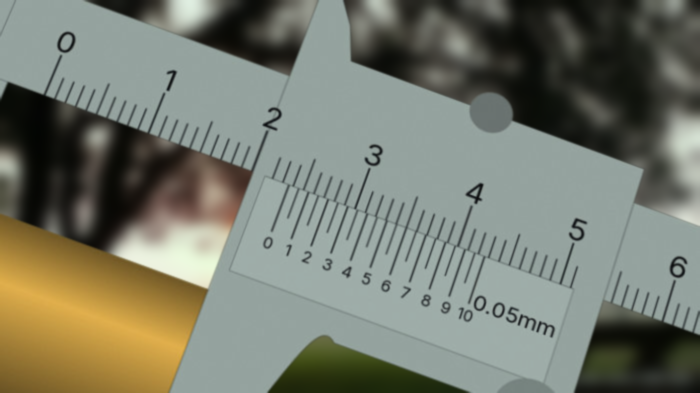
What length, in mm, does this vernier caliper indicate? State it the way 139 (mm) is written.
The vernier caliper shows 23.6 (mm)
